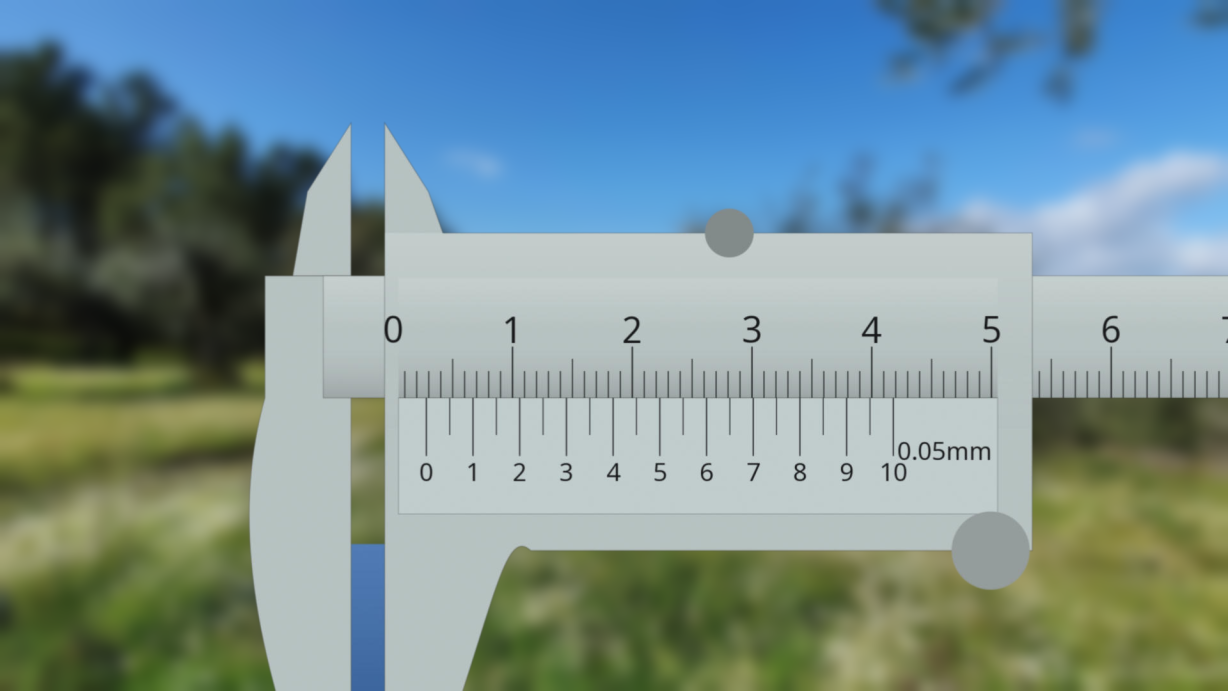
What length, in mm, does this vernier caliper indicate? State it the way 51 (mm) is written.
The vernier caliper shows 2.8 (mm)
